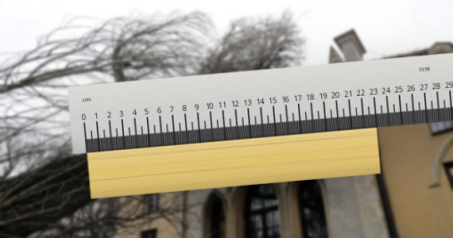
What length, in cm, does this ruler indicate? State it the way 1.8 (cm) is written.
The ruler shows 23 (cm)
